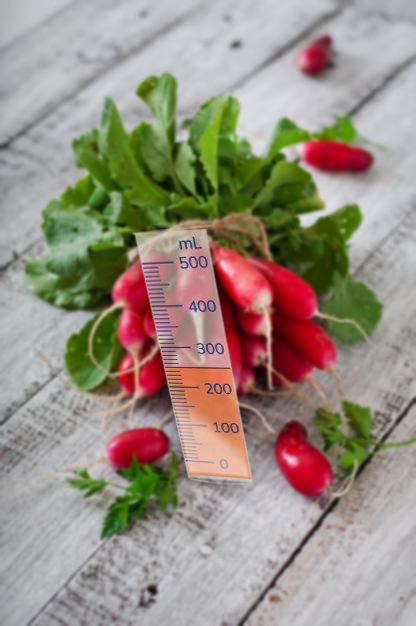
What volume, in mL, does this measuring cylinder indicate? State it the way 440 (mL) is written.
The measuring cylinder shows 250 (mL)
